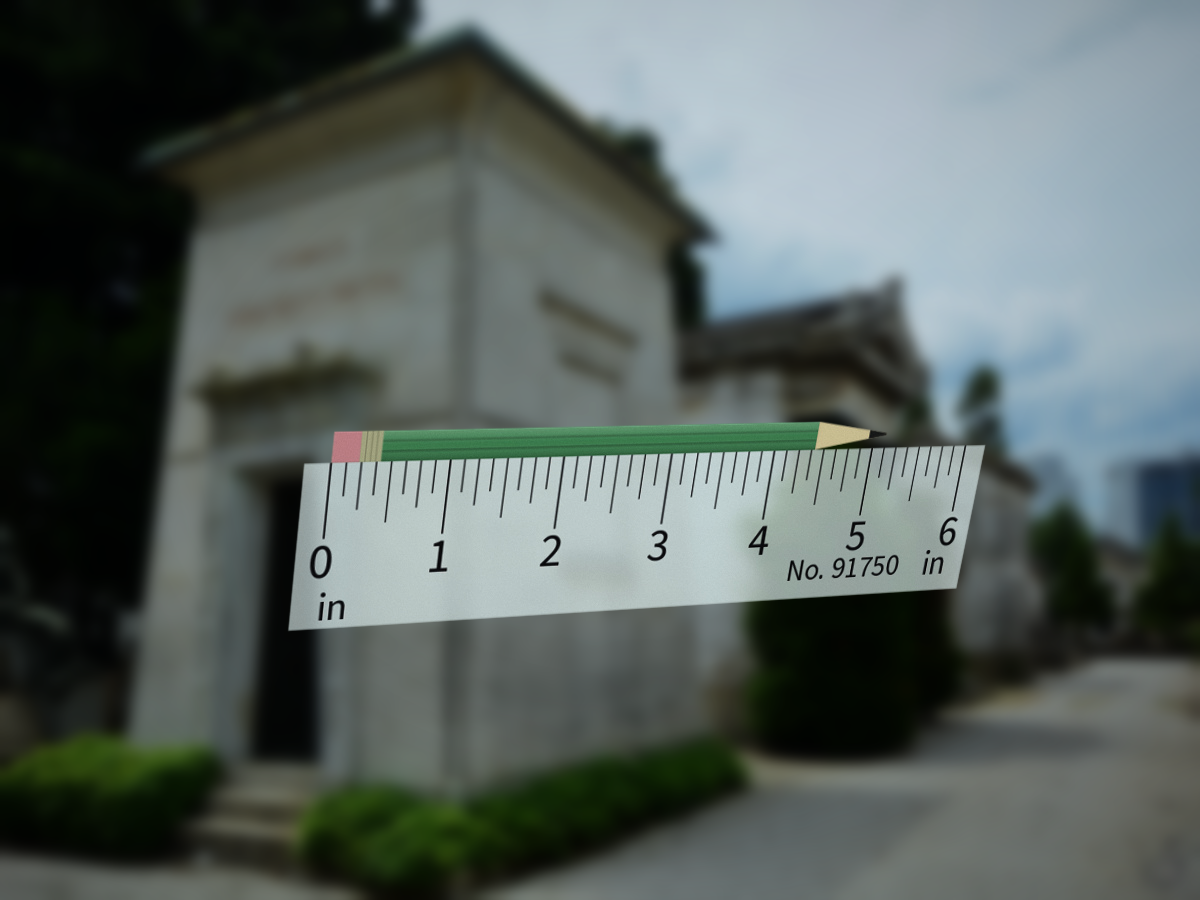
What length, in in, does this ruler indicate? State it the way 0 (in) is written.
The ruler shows 5.125 (in)
